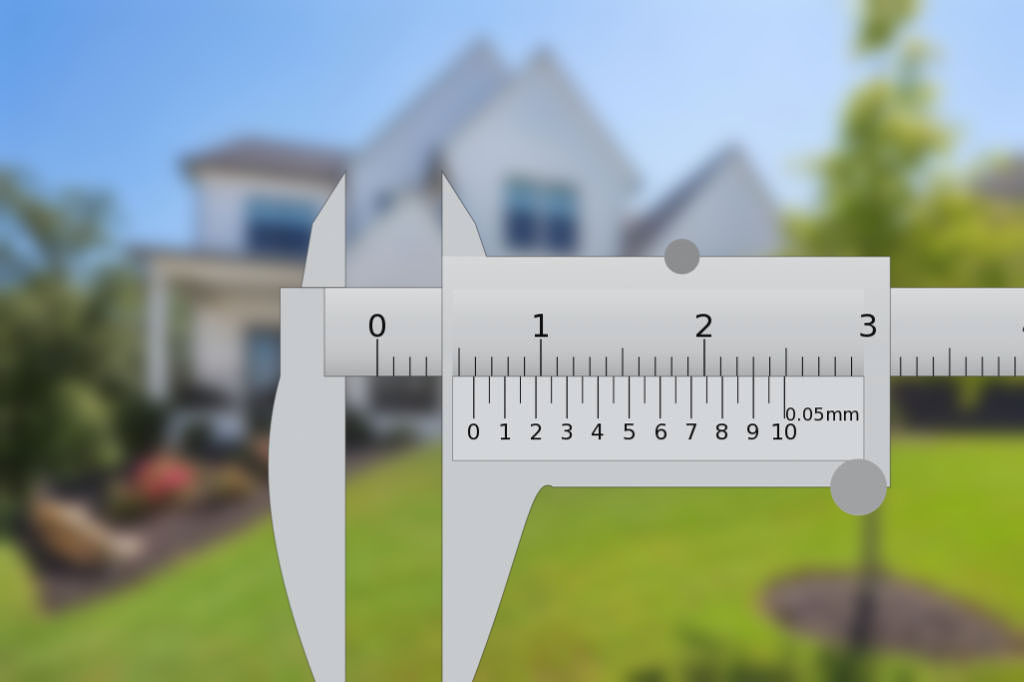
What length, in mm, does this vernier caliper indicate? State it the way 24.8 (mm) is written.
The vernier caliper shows 5.9 (mm)
